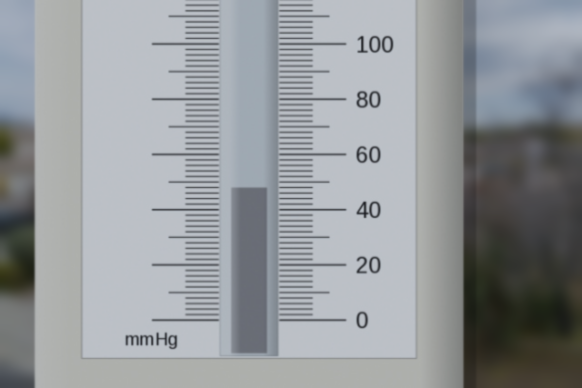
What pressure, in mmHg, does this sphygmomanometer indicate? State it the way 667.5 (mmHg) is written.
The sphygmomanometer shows 48 (mmHg)
